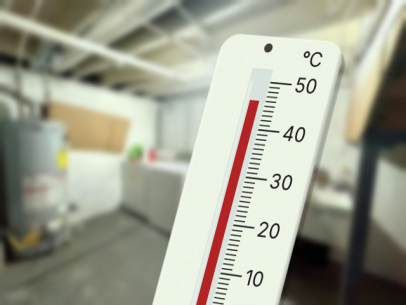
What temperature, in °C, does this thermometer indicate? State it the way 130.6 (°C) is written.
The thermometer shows 46 (°C)
